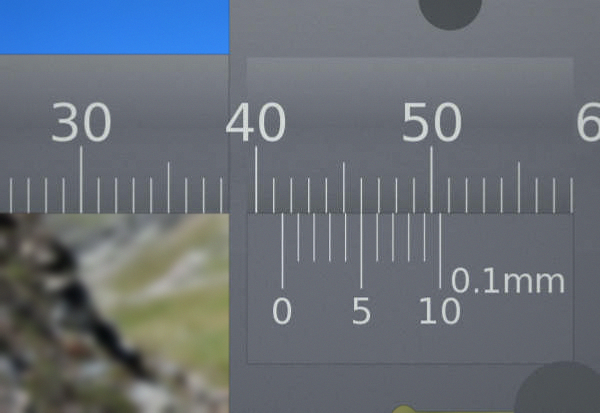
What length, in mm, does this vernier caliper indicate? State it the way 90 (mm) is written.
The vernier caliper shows 41.5 (mm)
